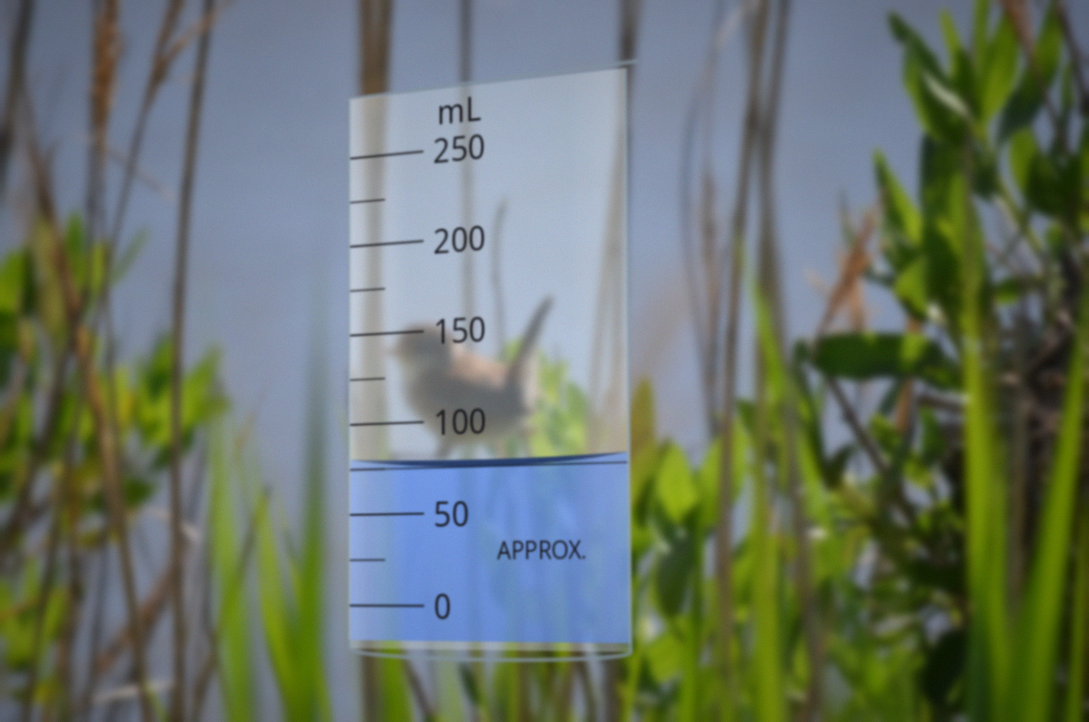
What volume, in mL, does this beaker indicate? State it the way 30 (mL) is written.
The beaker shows 75 (mL)
